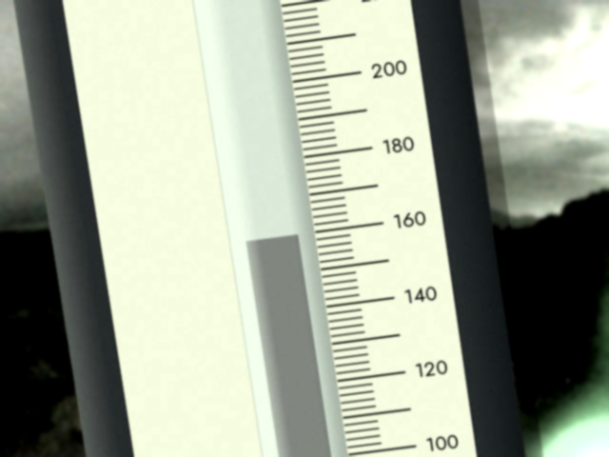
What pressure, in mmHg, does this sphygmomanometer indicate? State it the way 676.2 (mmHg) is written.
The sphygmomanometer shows 160 (mmHg)
